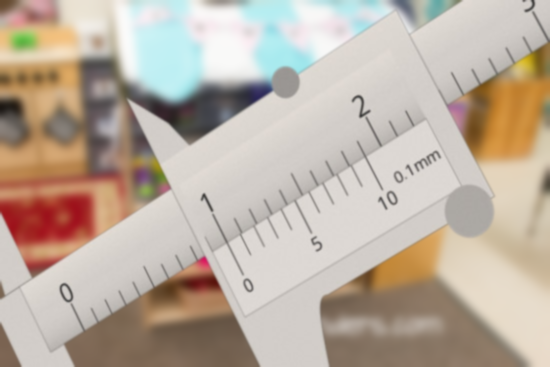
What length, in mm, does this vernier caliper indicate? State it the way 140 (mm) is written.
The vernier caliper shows 10.0 (mm)
